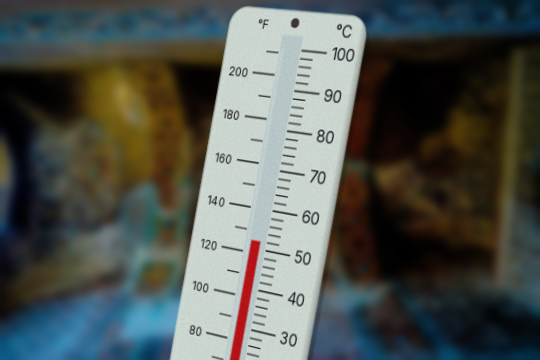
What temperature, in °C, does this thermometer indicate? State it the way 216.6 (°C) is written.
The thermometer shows 52 (°C)
